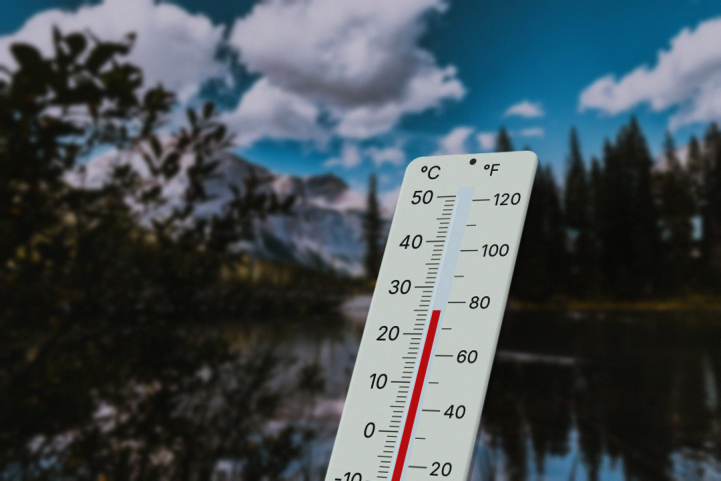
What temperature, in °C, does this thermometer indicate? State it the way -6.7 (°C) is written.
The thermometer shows 25 (°C)
